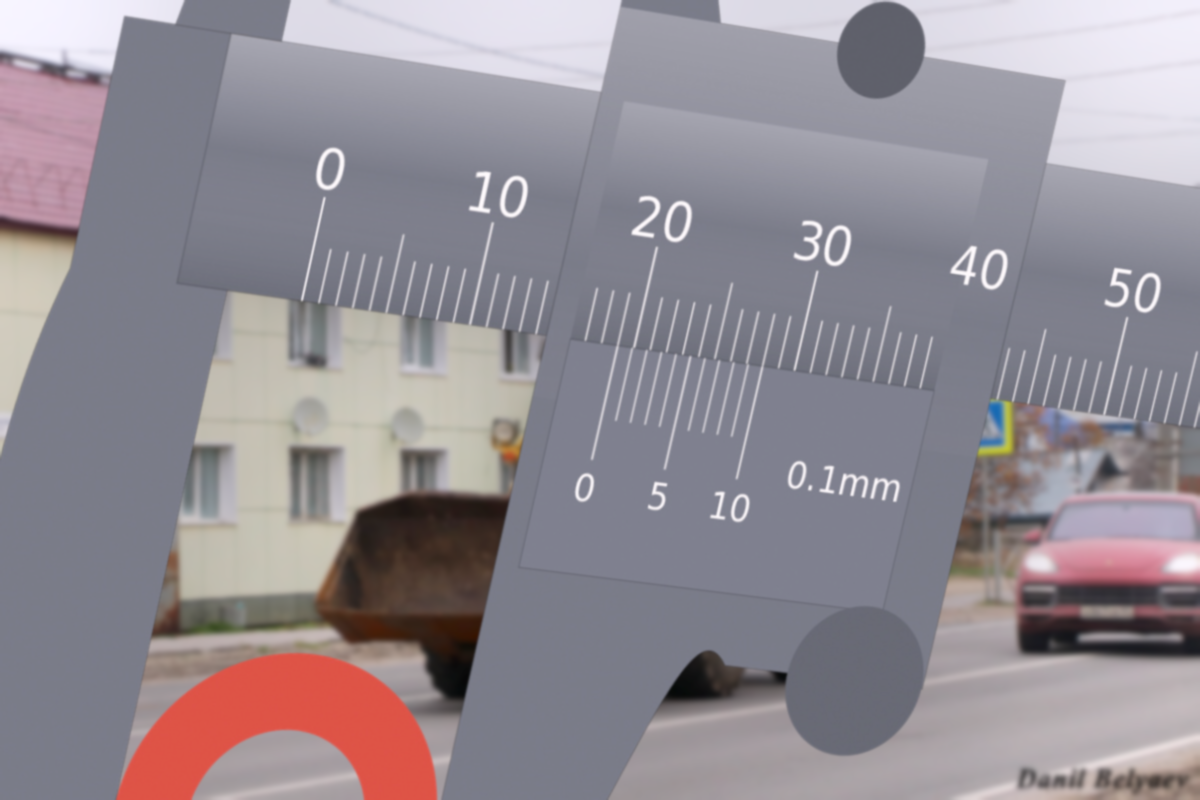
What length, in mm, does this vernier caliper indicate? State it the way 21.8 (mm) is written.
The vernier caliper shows 19.0 (mm)
